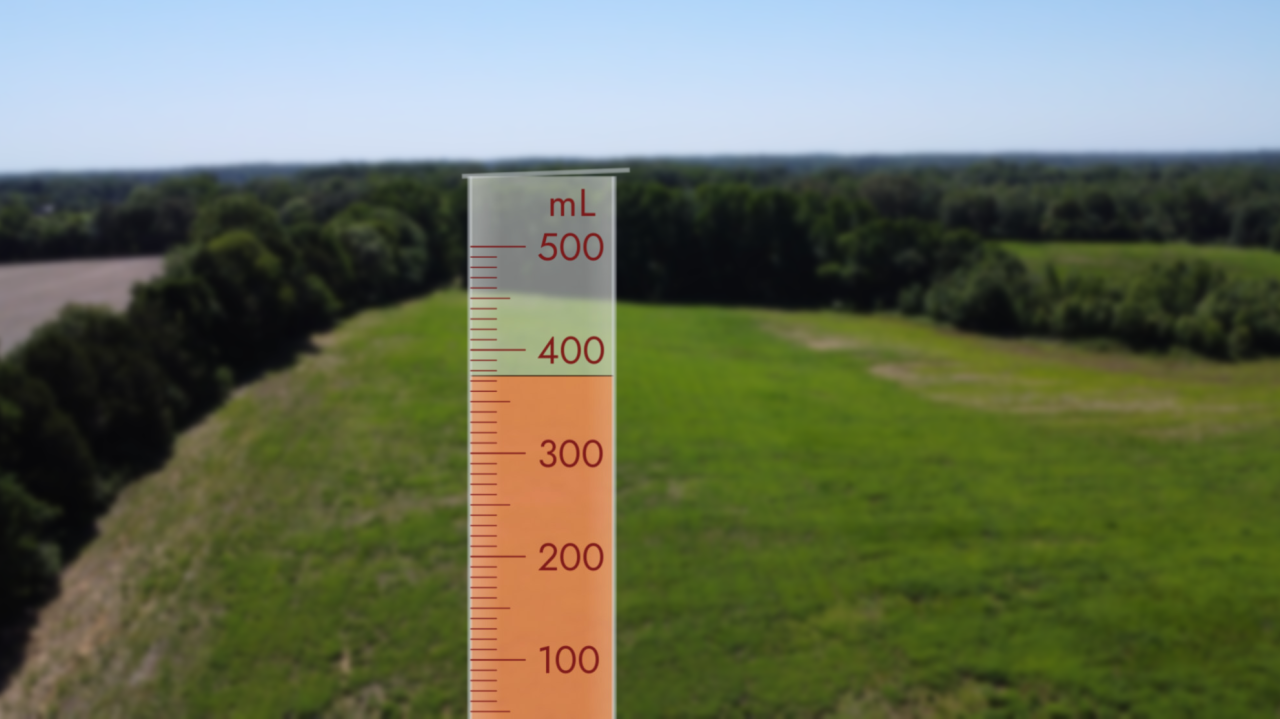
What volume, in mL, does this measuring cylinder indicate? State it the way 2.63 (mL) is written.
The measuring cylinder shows 375 (mL)
